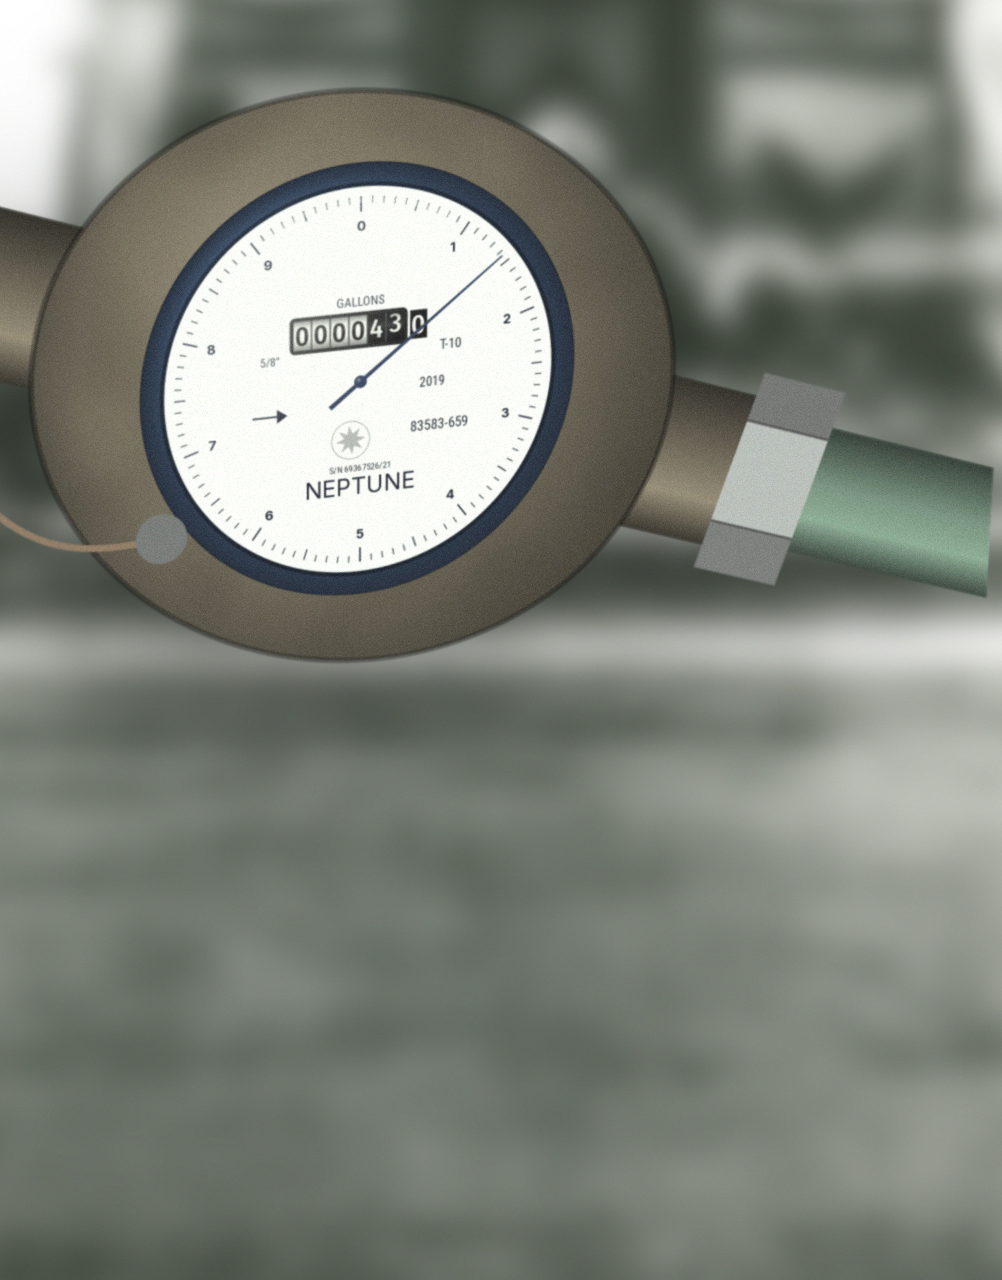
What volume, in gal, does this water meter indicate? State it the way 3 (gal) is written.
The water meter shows 431.4 (gal)
